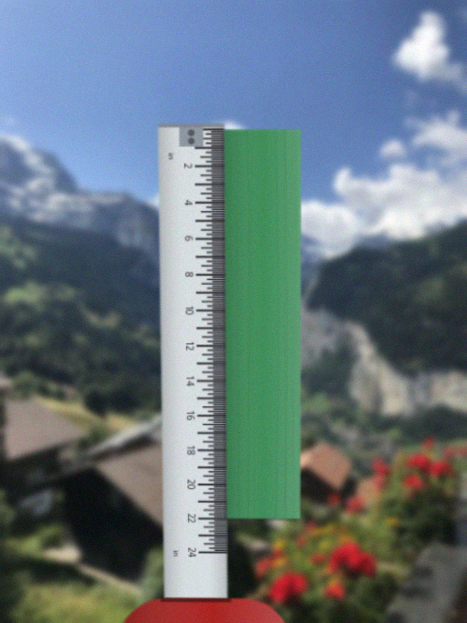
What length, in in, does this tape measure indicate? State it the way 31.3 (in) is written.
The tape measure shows 22 (in)
